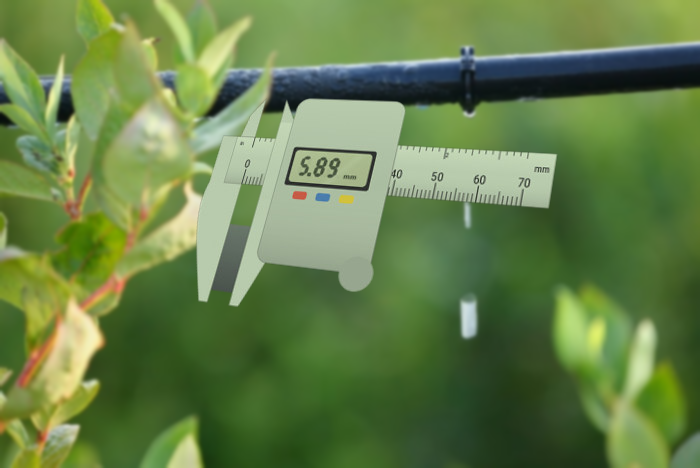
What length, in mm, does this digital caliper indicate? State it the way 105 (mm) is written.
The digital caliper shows 5.89 (mm)
